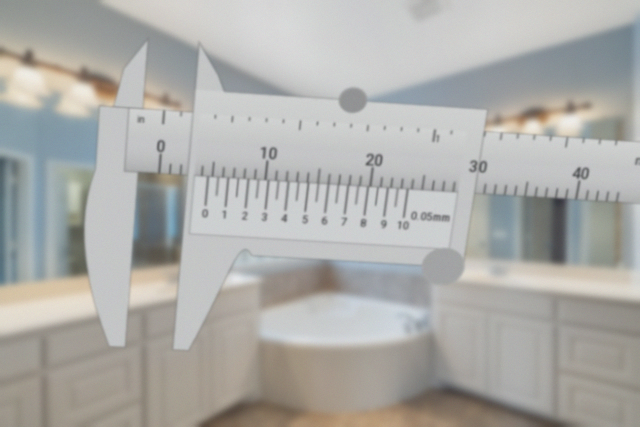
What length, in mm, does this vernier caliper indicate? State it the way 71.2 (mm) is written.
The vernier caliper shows 4.6 (mm)
